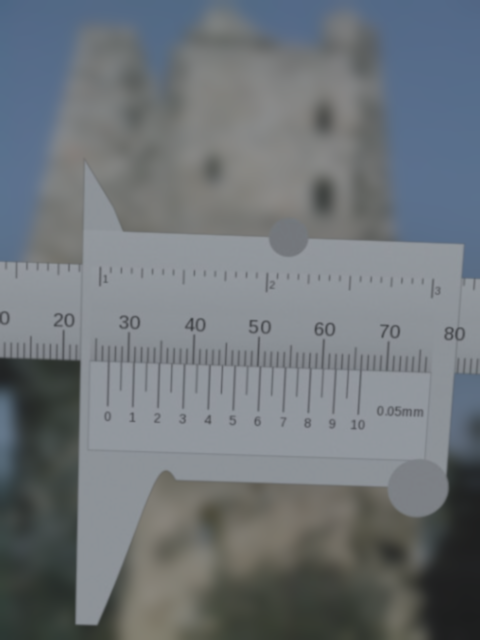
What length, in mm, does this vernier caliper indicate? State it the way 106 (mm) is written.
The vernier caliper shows 27.0 (mm)
